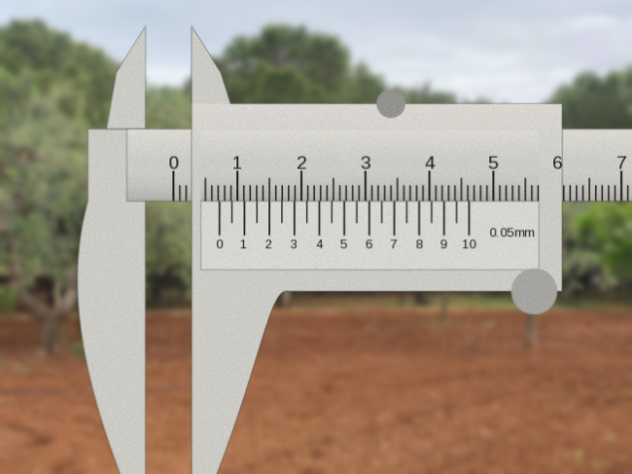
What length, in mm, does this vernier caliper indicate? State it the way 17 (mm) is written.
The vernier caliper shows 7.2 (mm)
